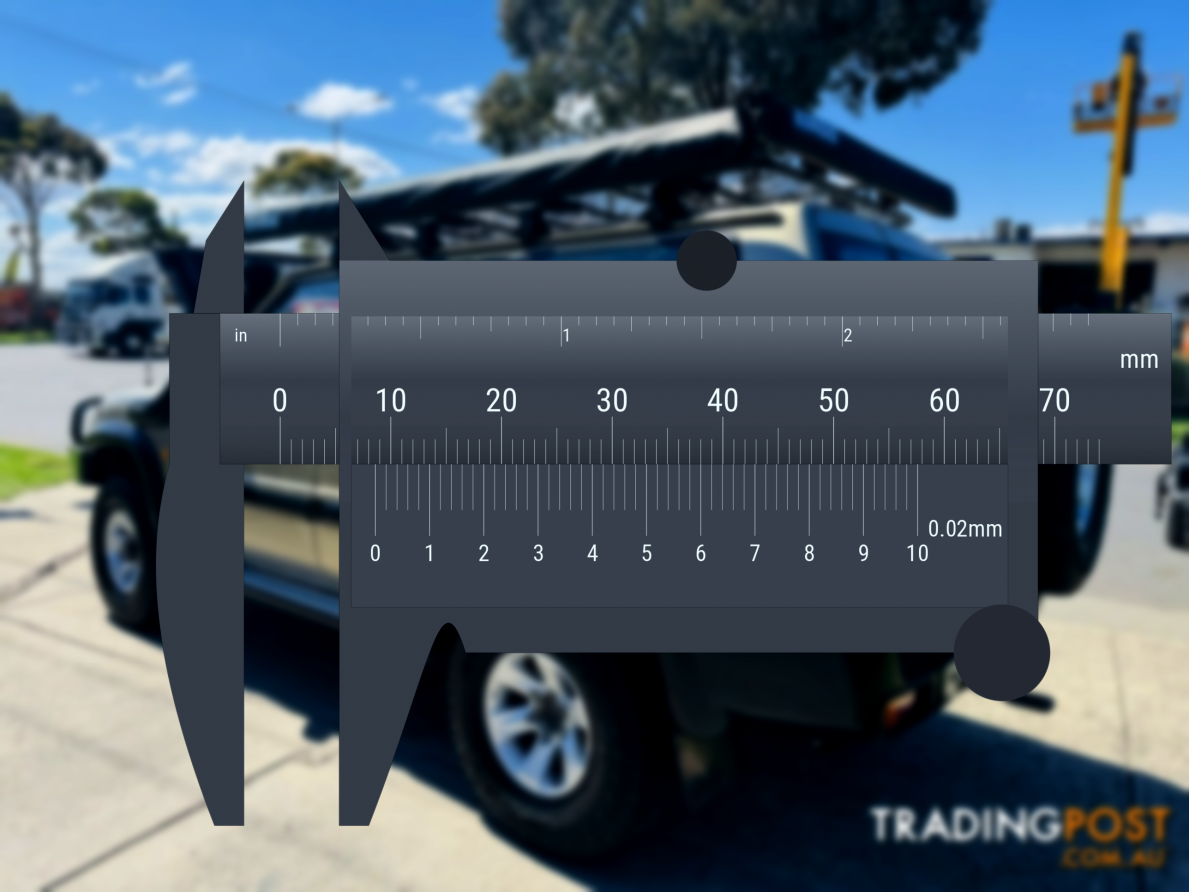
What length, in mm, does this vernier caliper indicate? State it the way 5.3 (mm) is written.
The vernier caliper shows 8.6 (mm)
